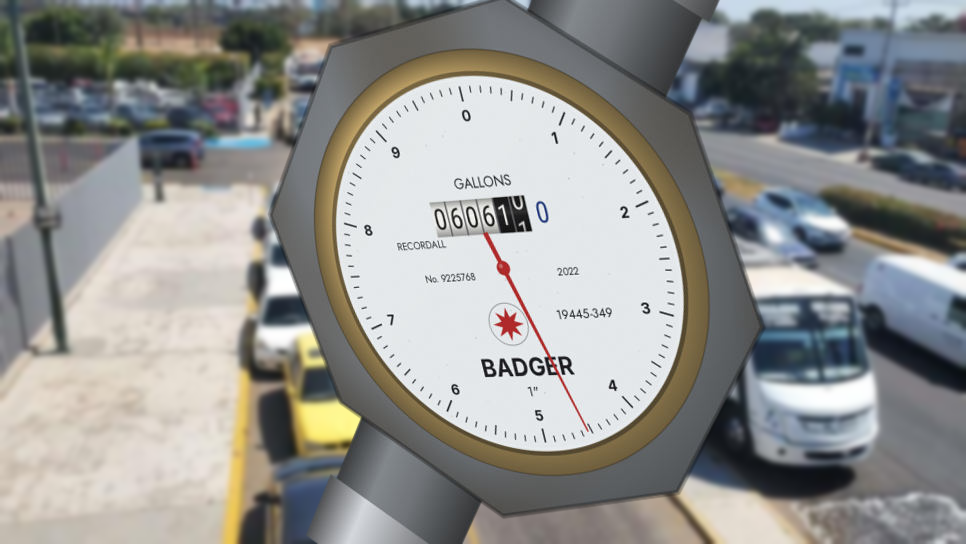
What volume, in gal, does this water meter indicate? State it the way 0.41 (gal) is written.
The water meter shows 606104.5 (gal)
